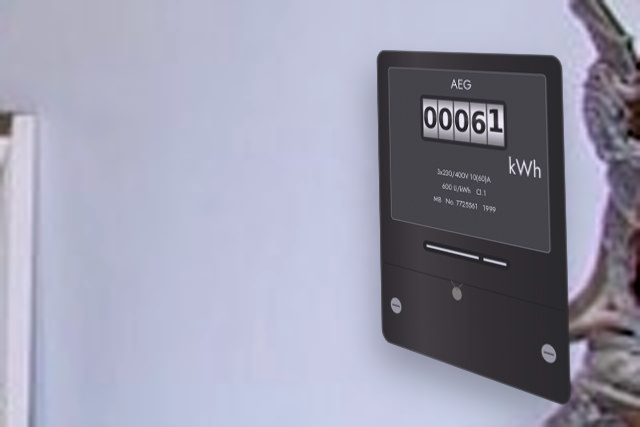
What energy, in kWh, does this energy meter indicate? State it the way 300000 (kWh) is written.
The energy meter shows 61 (kWh)
